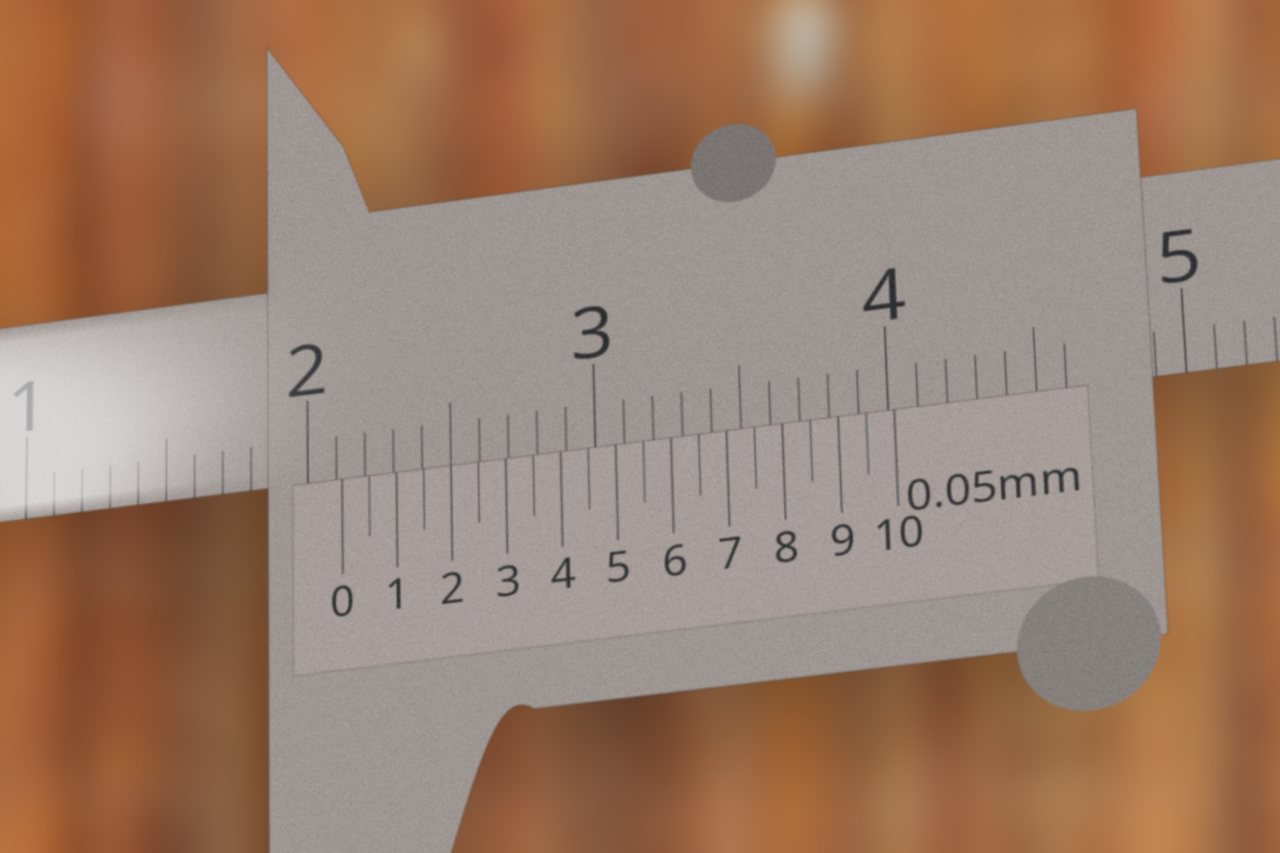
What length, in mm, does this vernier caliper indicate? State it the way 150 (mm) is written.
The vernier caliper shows 21.2 (mm)
